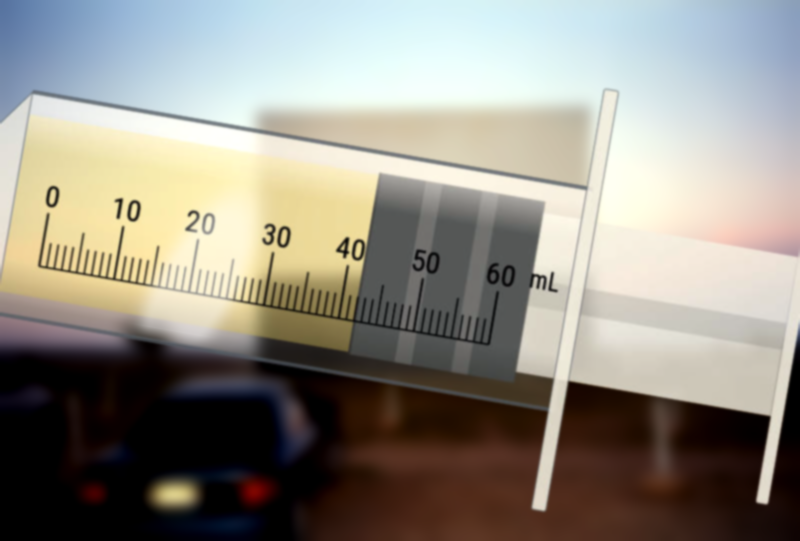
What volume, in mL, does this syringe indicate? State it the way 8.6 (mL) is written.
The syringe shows 42 (mL)
